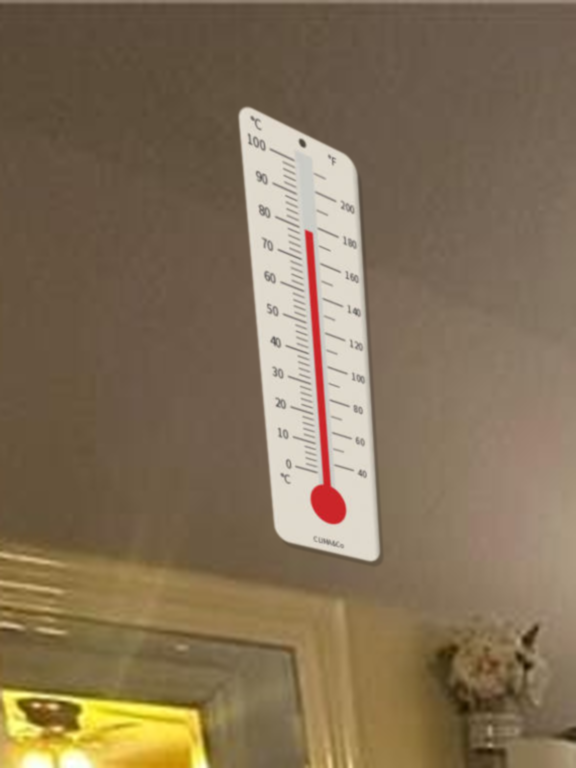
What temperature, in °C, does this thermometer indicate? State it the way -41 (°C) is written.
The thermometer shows 80 (°C)
